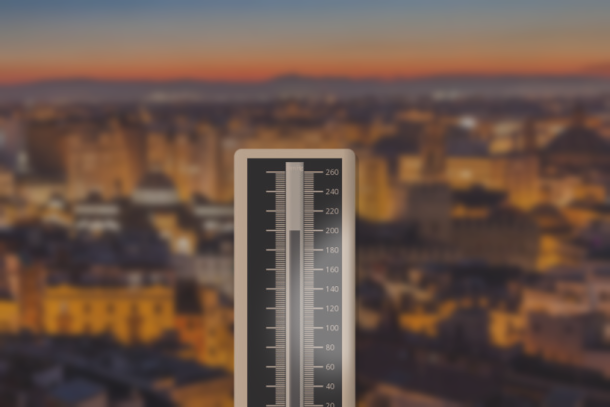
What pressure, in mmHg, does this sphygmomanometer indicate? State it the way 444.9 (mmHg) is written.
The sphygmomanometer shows 200 (mmHg)
